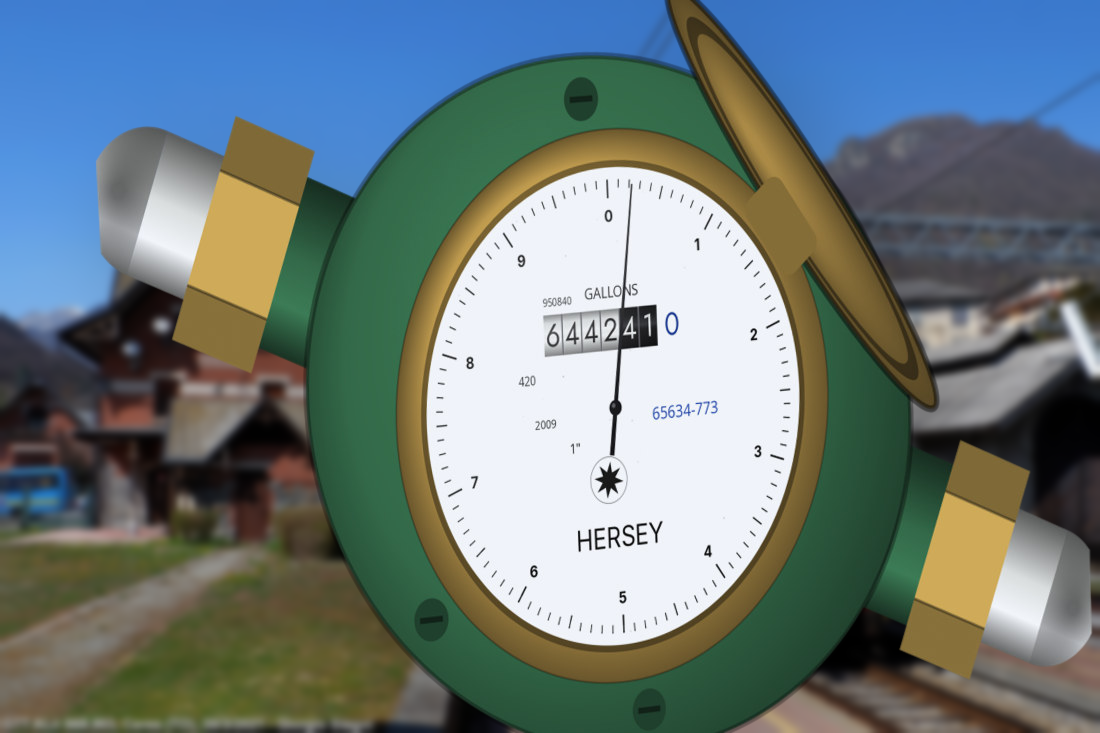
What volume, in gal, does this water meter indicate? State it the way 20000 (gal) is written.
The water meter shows 6442410.2 (gal)
